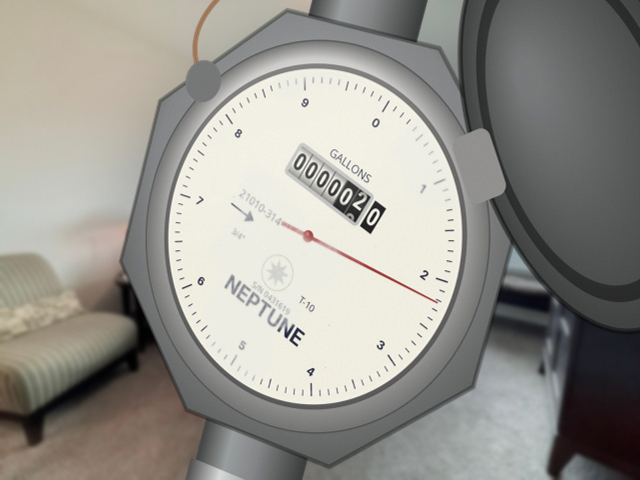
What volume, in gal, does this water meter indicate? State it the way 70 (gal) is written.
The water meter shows 22.2 (gal)
